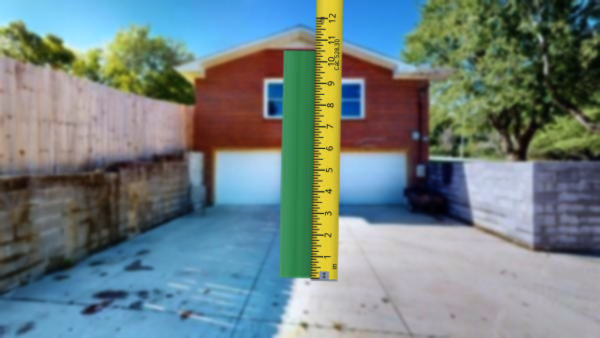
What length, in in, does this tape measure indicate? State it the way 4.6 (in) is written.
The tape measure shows 10.5 (in)
